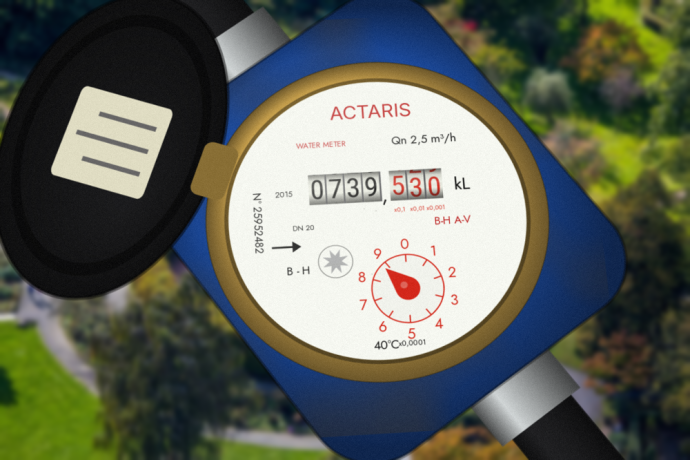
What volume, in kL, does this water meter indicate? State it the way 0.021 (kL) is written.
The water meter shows 739.5298 (kL)
